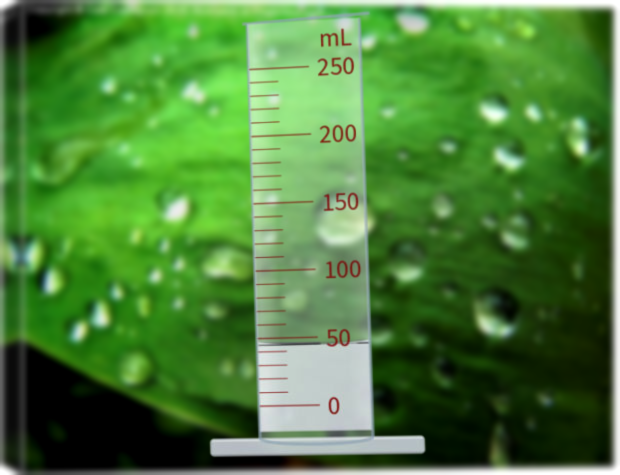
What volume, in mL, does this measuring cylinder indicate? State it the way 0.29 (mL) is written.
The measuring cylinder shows 45 (mL)
